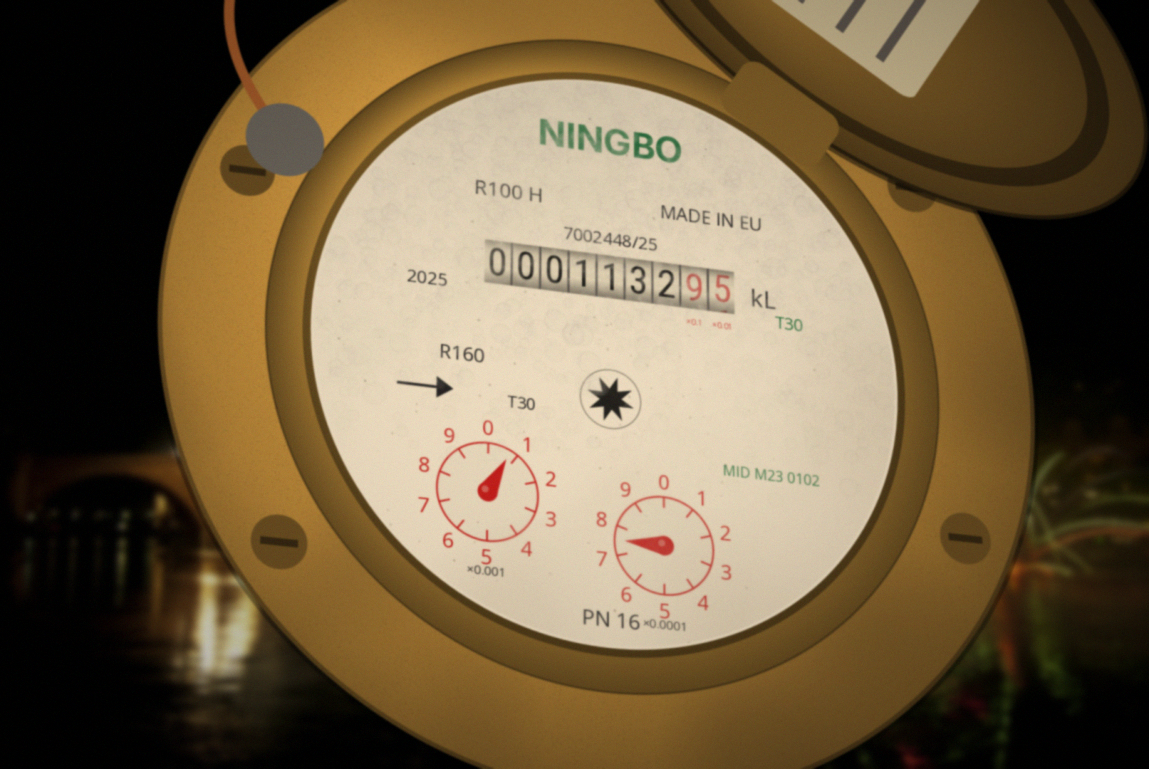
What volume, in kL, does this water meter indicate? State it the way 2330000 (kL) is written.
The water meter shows 1132.9507 (kL)
